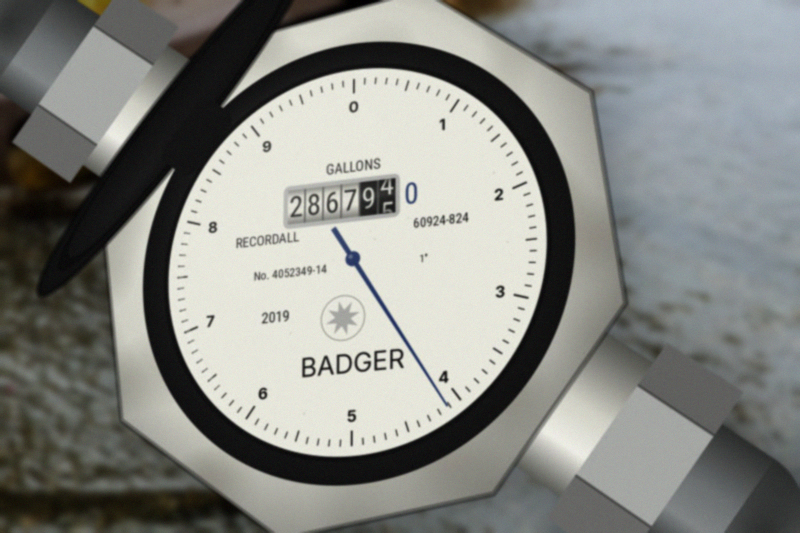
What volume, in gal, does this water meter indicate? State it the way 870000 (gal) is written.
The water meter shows 2867944.1 (gal)
